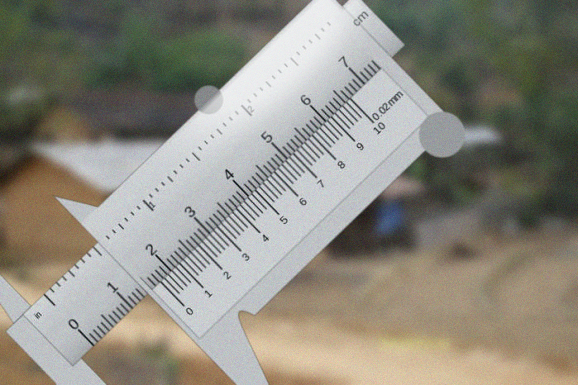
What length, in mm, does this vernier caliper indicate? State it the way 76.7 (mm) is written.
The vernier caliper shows 17.2 (mm)
